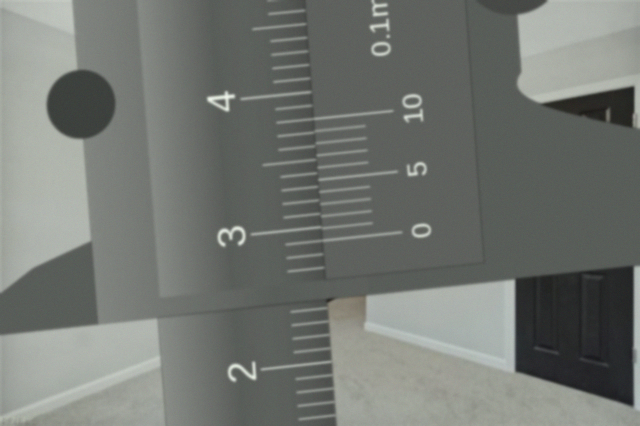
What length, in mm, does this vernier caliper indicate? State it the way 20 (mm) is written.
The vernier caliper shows 29.0 (mm)
